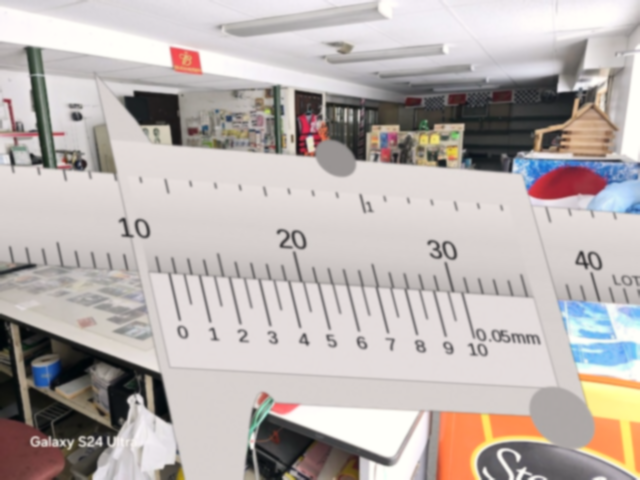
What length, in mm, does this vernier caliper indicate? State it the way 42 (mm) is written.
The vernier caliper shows 11.6 (mm)
